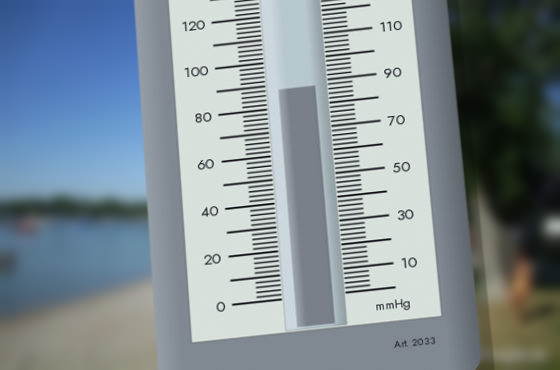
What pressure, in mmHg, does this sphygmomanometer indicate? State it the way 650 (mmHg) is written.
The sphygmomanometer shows 88 (mmHg)
